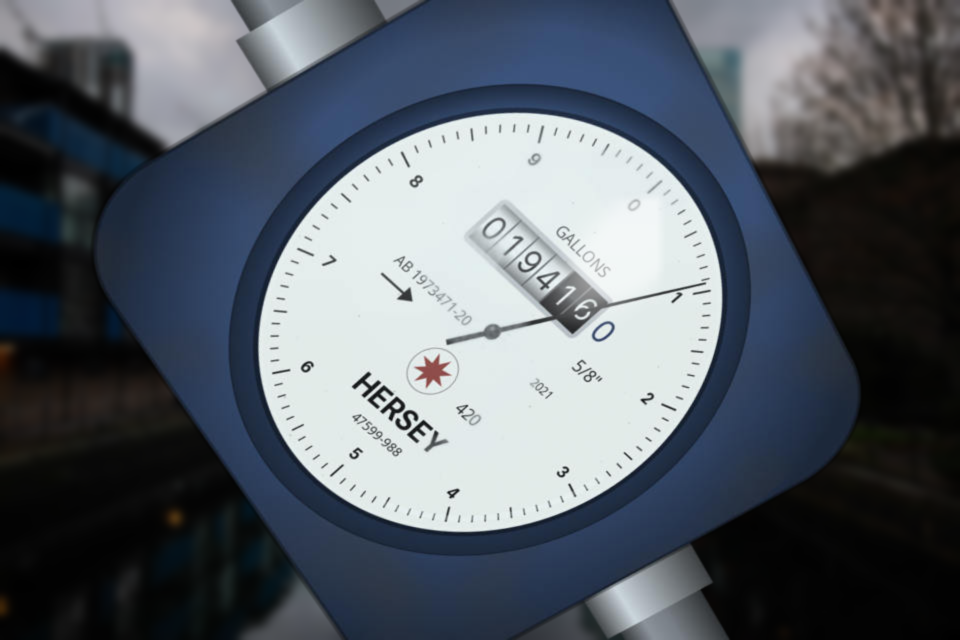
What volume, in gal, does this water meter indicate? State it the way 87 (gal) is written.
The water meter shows 194160.9 (gal)
